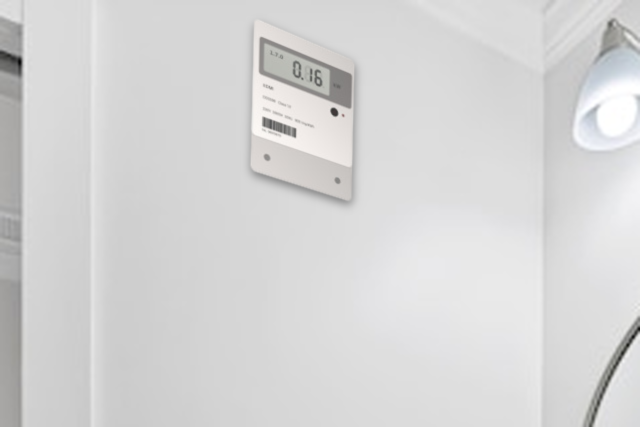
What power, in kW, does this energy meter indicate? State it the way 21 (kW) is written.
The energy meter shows 0.16 (kW)
